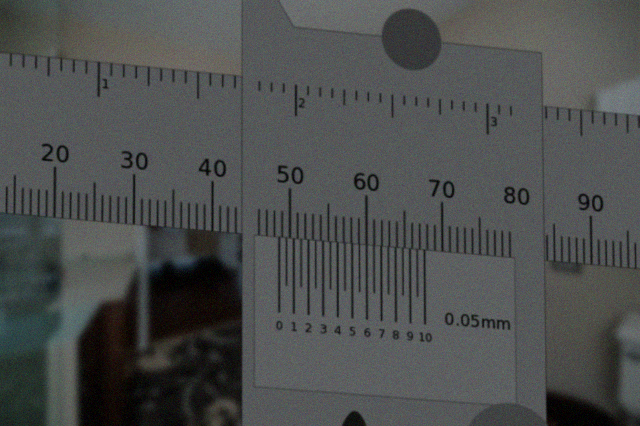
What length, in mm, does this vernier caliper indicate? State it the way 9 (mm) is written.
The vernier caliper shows 48.6 (mm)
